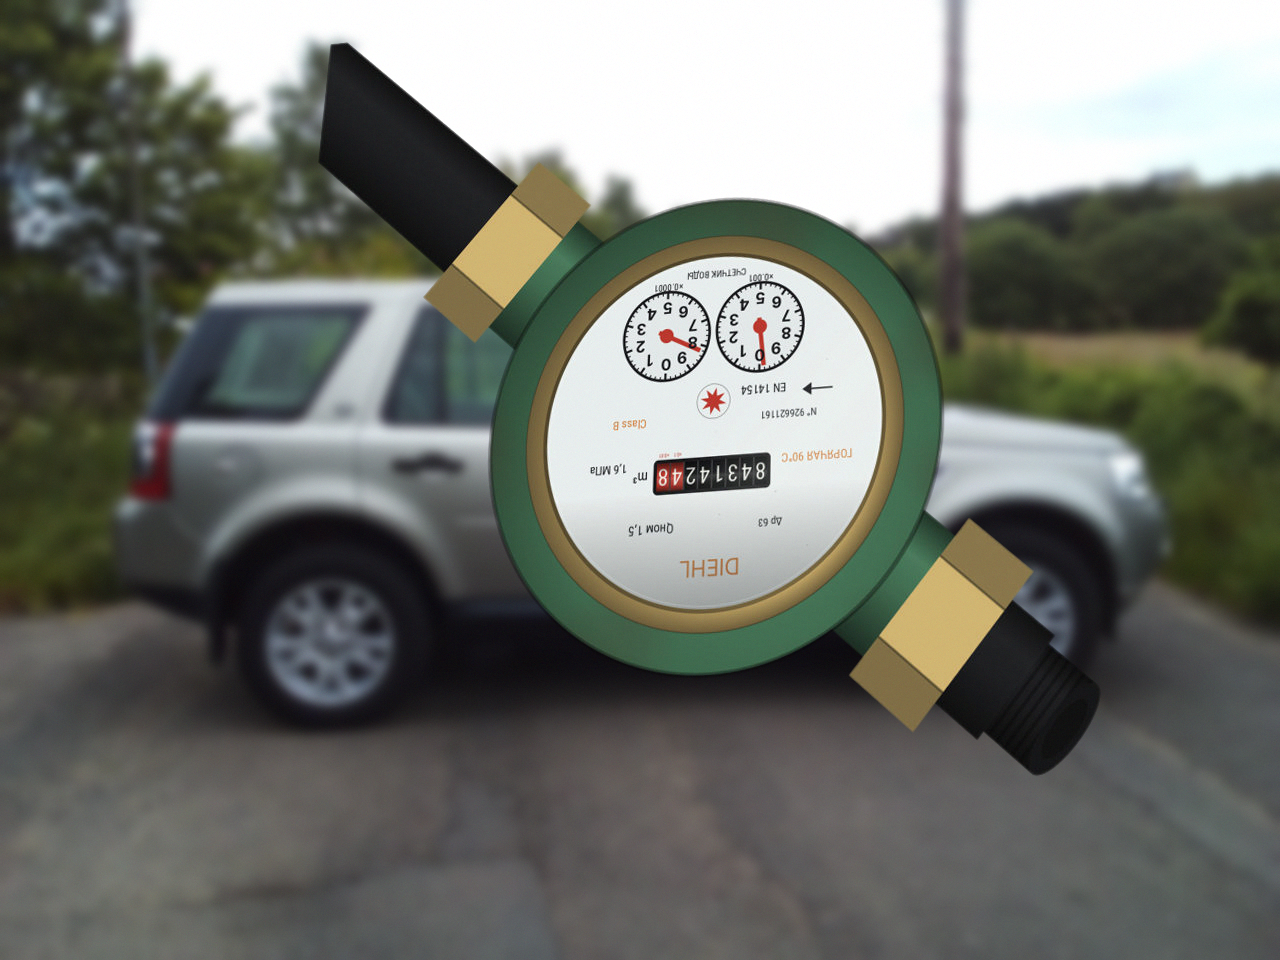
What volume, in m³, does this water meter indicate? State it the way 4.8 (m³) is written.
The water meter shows 843142.4798 (m³)
